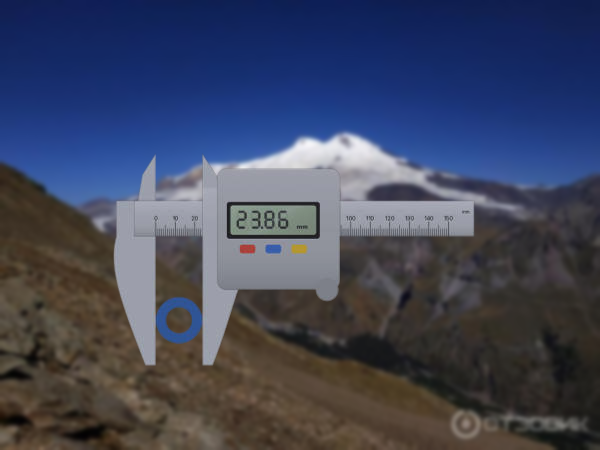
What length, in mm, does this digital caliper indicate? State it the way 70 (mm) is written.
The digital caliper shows 23.86 (mm)
